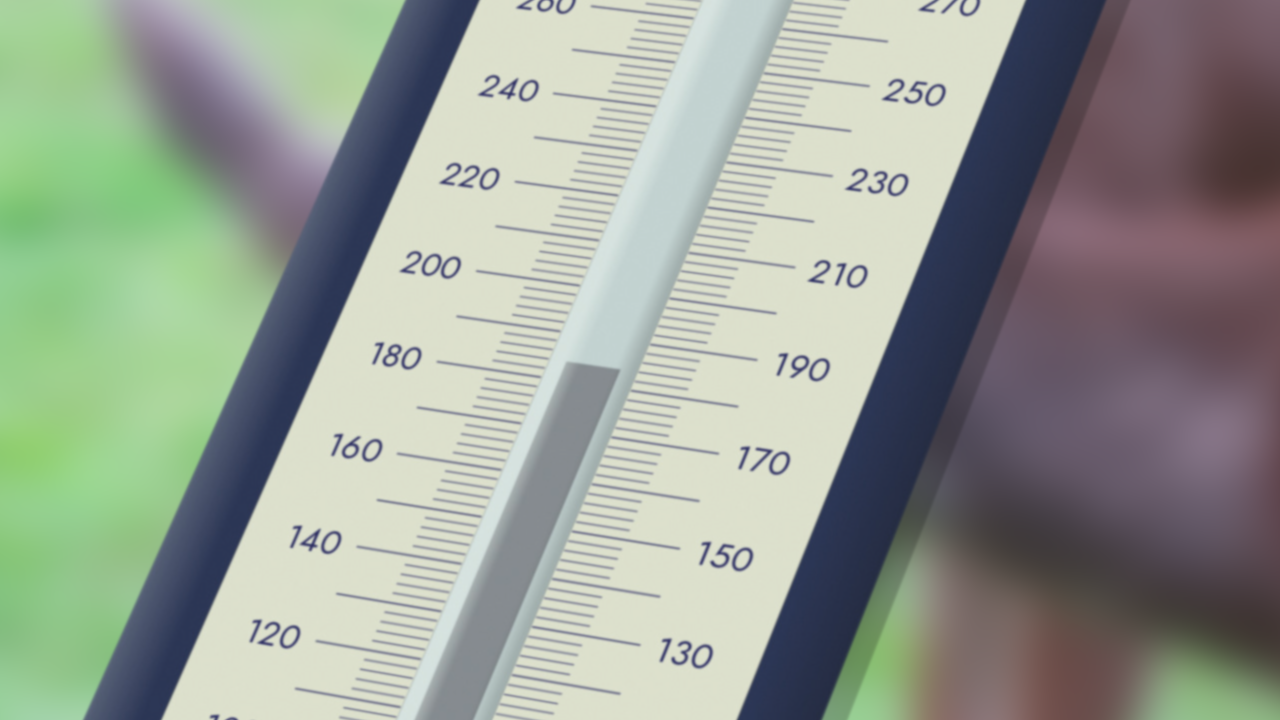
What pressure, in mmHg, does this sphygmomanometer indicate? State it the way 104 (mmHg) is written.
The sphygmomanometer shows 184 (mmHg)
